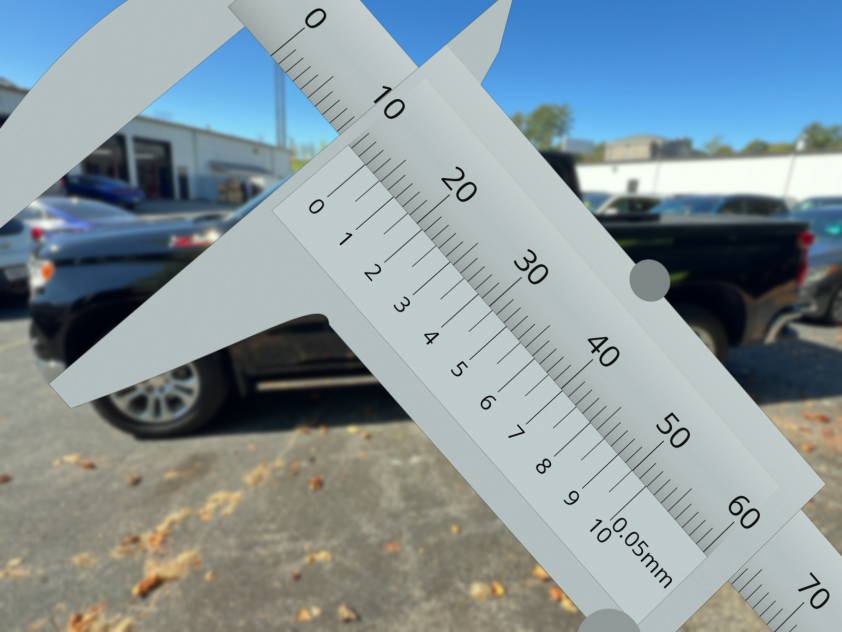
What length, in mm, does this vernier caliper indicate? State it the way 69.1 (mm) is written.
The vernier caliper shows 12.9 (mm)
